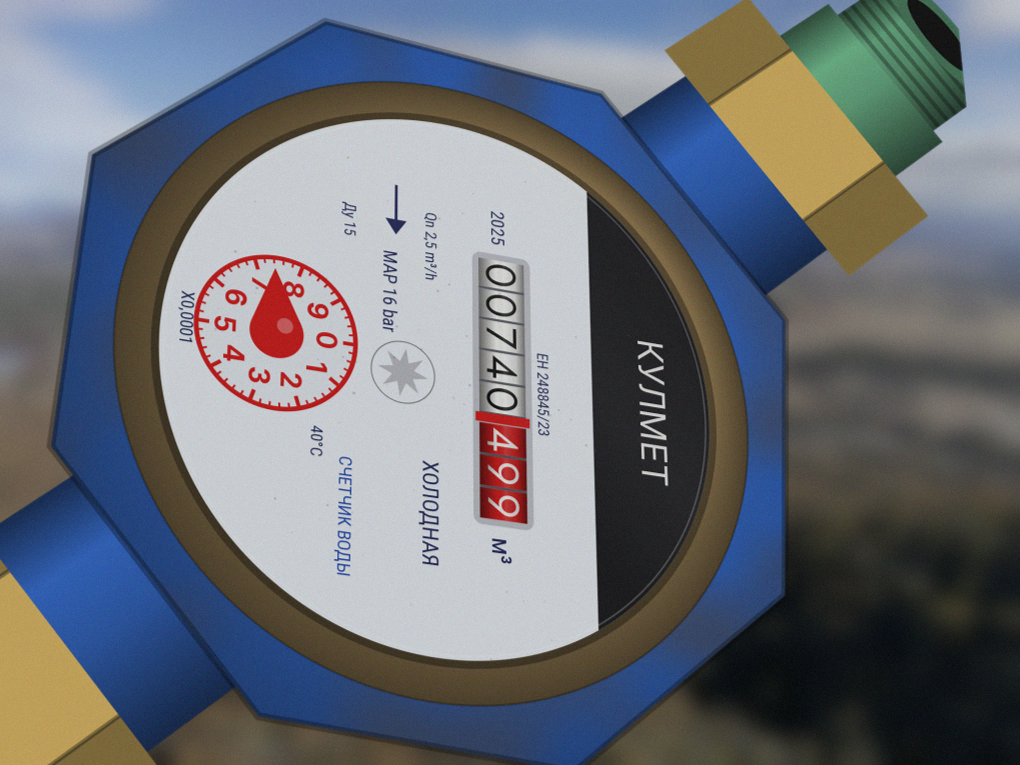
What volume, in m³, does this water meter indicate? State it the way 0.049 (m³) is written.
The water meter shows 740.4997 (m³)
